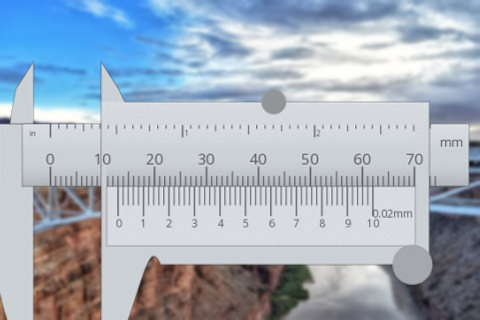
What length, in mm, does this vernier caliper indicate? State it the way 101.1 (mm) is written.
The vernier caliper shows 13.0 (mm)
